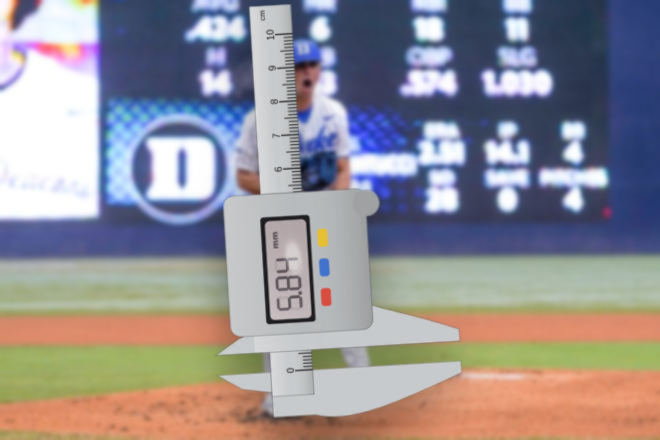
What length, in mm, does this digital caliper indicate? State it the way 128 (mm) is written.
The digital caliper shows 5.84 (mm)
